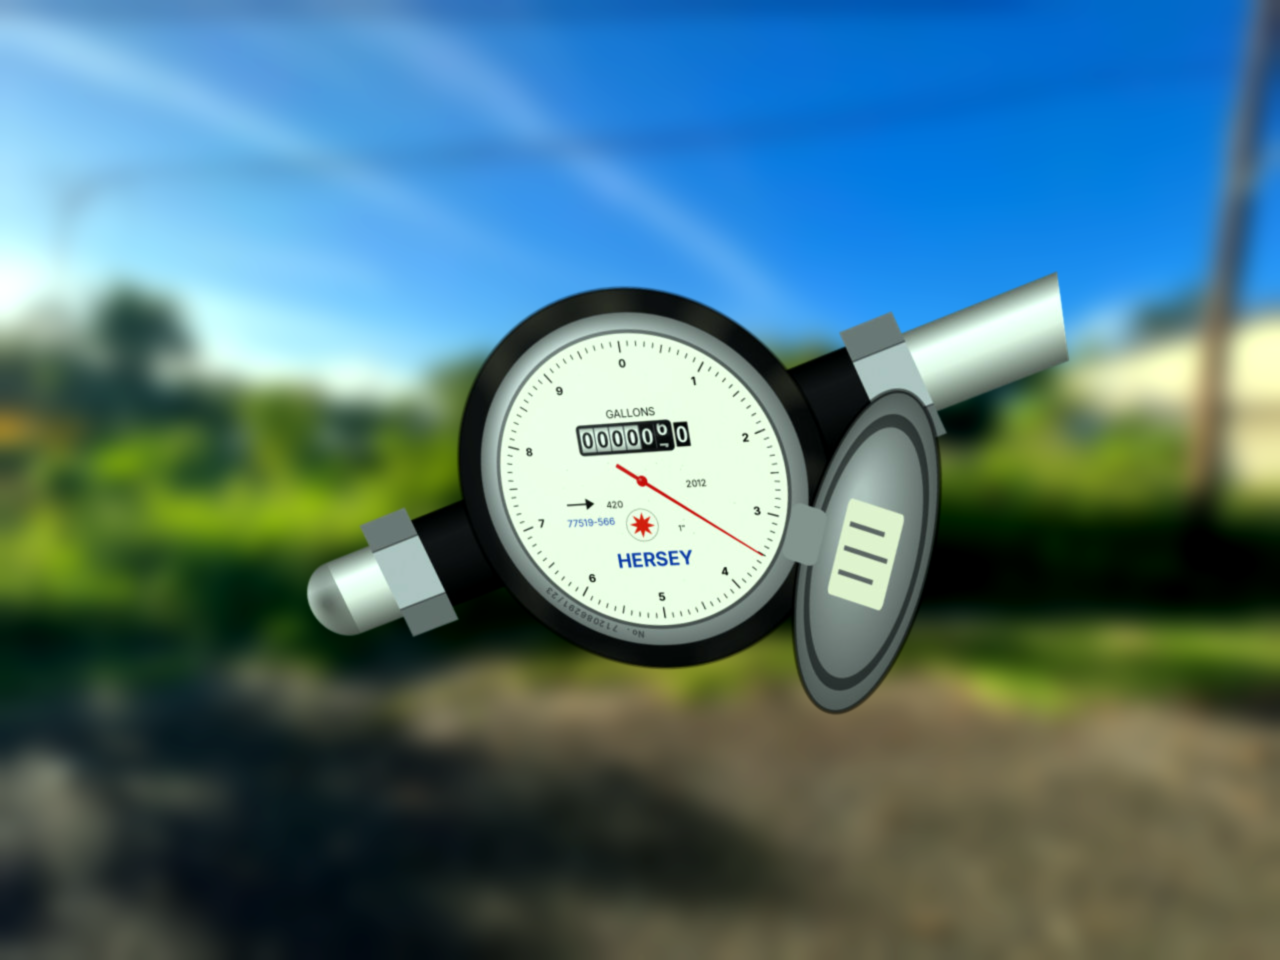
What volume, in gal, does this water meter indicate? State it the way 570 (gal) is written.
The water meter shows 63.5 (gal)
